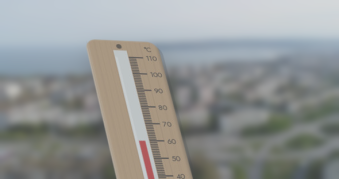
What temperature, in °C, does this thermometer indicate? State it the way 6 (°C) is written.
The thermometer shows 60 (°C)
